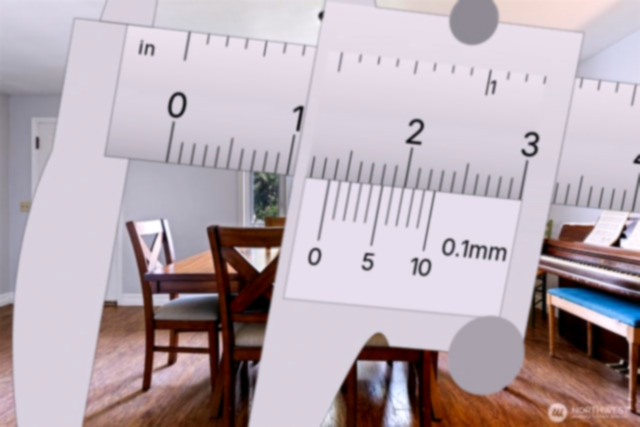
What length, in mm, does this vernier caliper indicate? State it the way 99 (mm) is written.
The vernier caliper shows 13.6 (mm)
